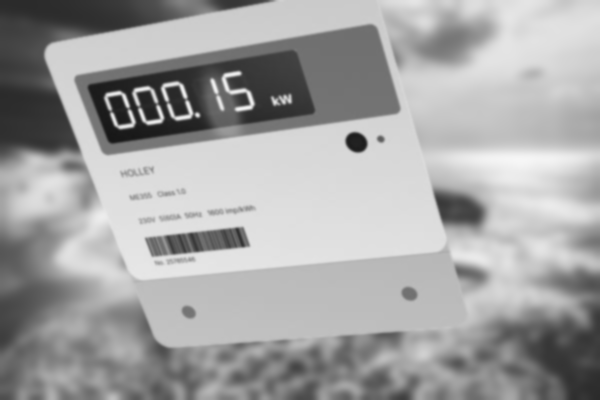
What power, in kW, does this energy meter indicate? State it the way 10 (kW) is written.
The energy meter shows 0.15 (kW)
